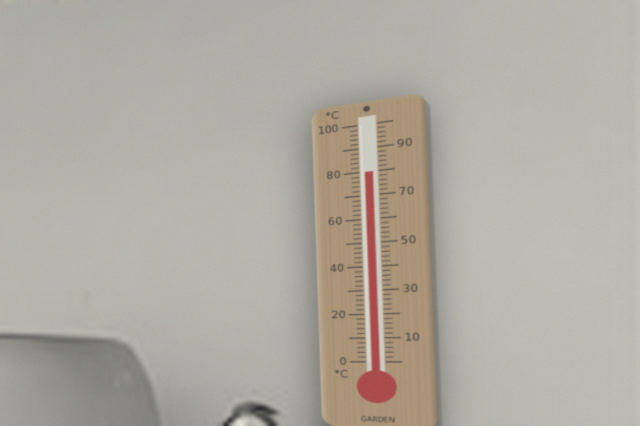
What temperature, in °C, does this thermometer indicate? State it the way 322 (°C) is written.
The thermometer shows 80 (°C)
